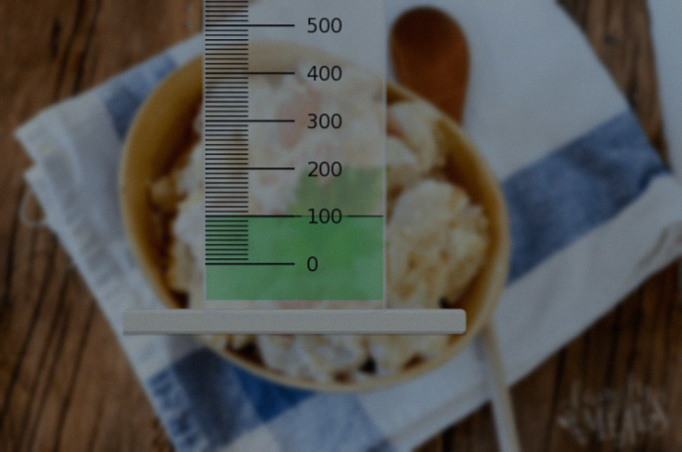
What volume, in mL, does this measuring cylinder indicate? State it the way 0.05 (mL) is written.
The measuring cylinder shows 100 (mL)
